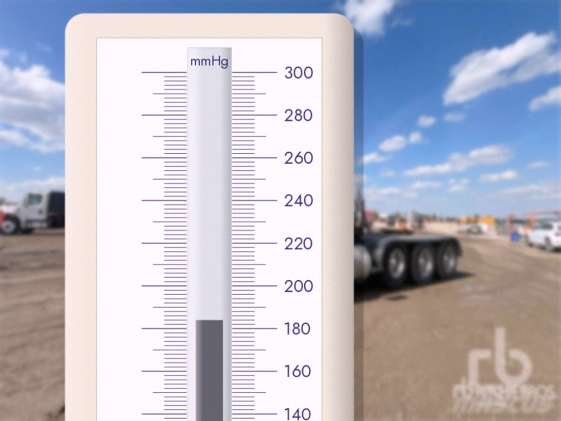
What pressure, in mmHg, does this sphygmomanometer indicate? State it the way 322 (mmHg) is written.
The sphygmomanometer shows 184 (mmHg)
